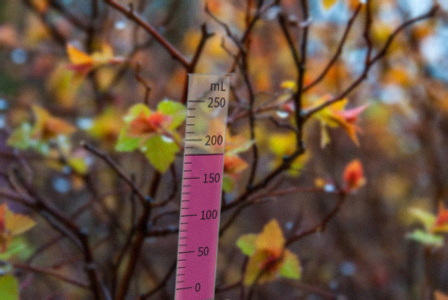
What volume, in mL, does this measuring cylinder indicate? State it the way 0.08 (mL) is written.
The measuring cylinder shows 180 (mL)
